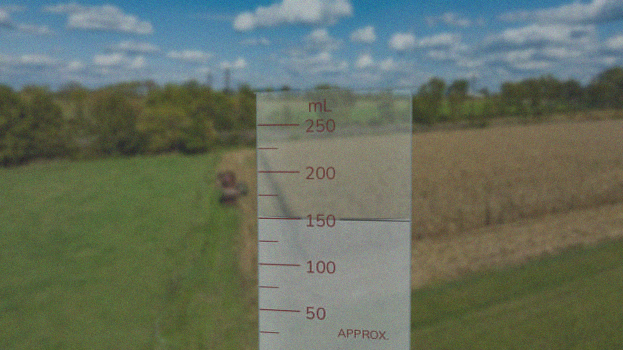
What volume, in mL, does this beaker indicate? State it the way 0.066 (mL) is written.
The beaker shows 150 (mL)
